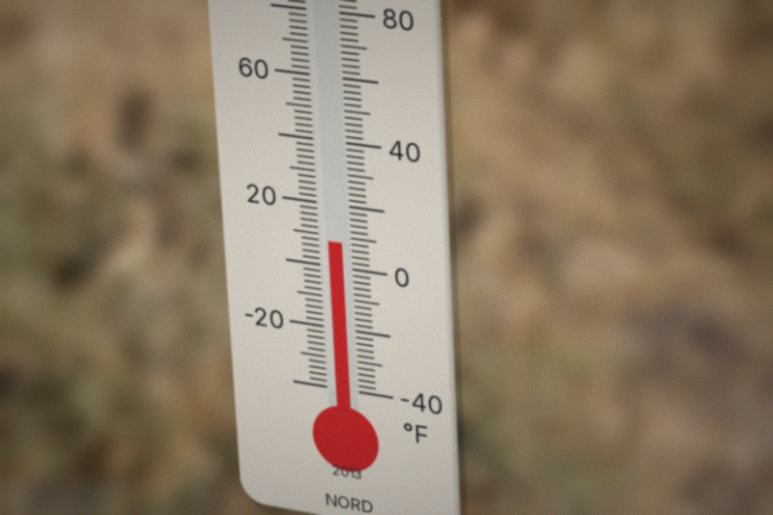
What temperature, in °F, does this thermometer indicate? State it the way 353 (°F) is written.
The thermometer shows 8 (°F)
